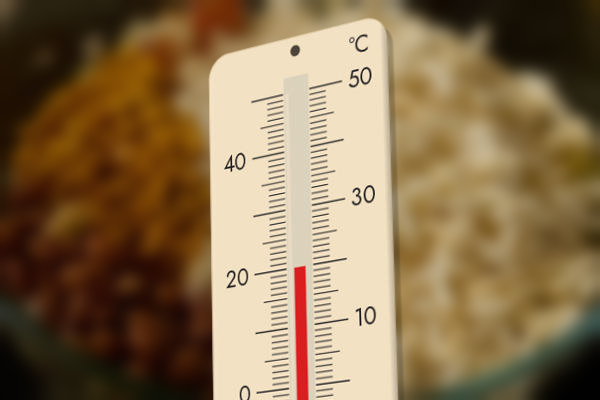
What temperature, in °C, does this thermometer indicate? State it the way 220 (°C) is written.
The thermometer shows 20 (°C)
